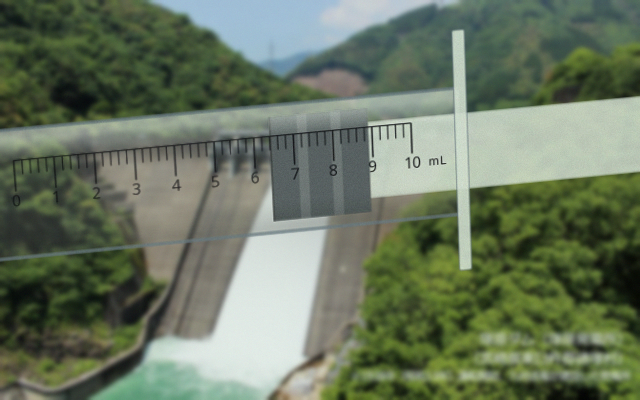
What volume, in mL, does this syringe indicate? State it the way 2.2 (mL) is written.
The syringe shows 6.4 (mL)
